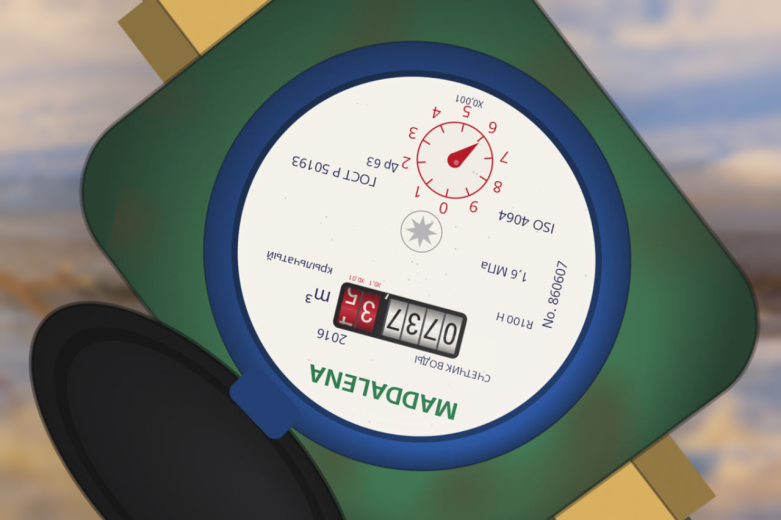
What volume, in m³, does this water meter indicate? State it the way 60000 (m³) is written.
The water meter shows 737.346 (m³)
